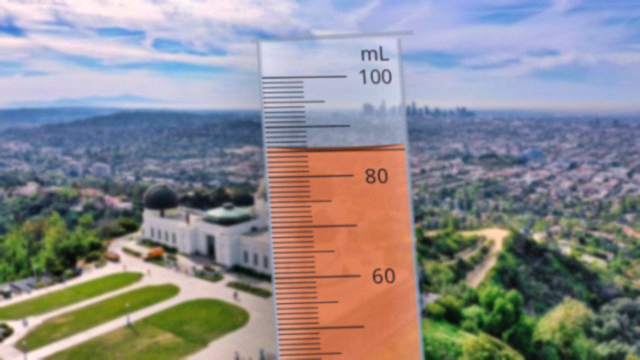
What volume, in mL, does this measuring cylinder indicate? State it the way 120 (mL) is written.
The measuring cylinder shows 85 (mL)
